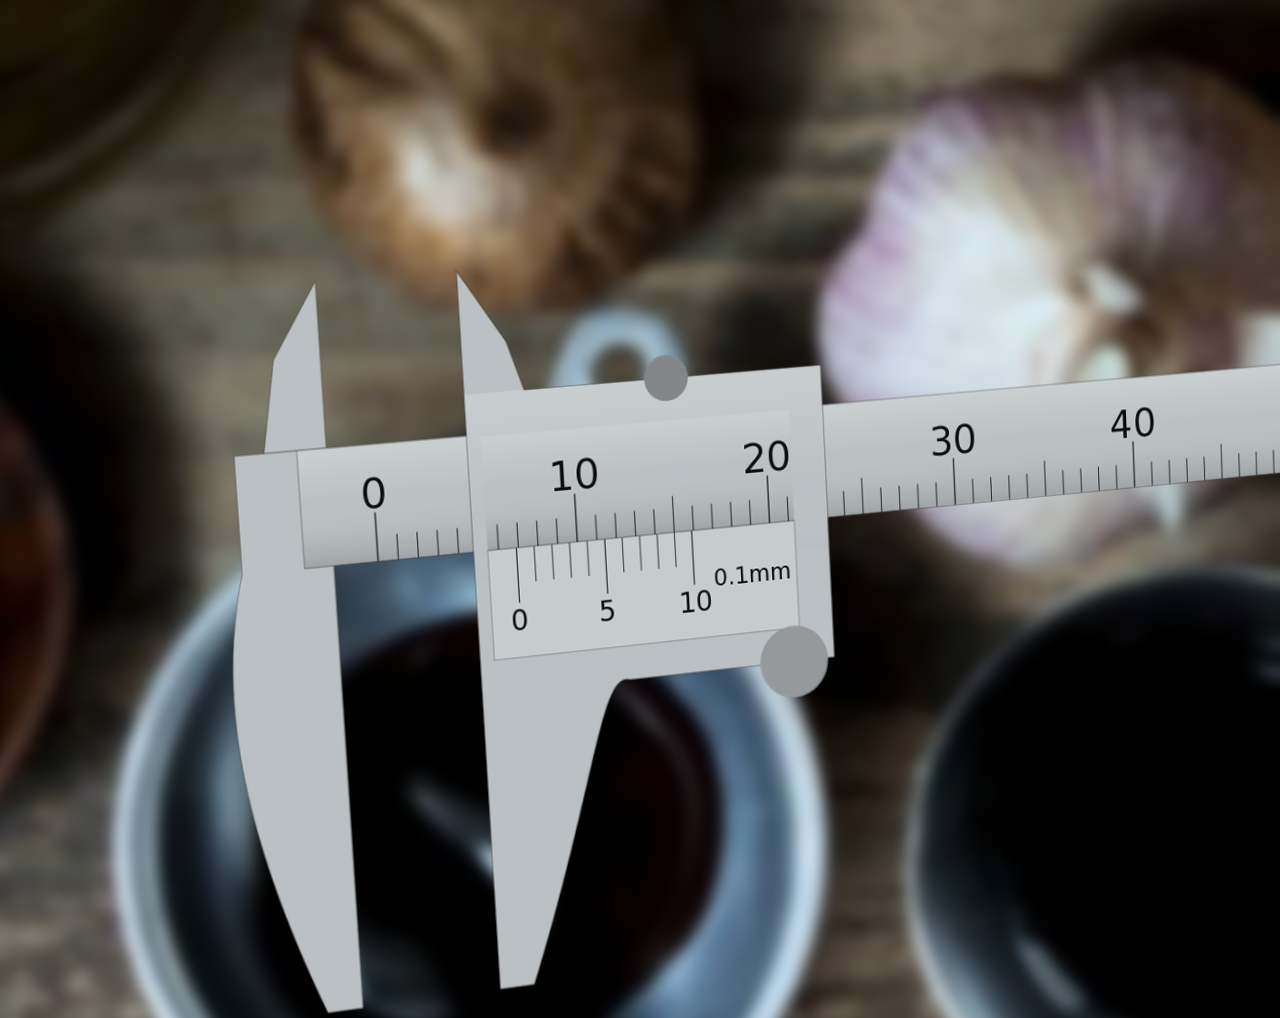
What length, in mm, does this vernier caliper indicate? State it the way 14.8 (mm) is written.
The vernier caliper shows 6.9 (mm)
